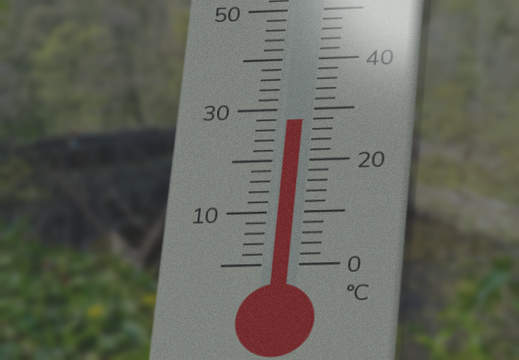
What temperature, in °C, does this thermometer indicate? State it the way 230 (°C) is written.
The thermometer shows 28 (°C)
